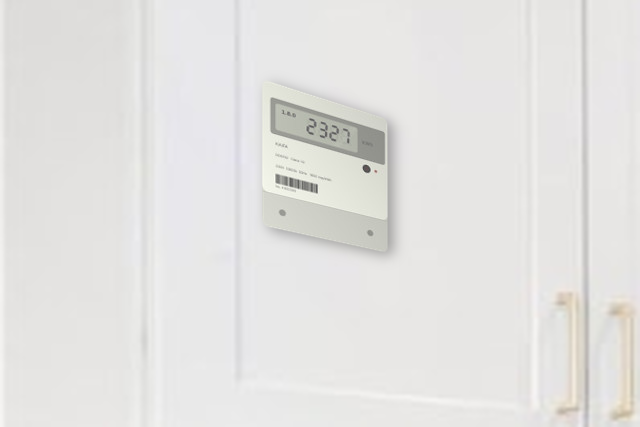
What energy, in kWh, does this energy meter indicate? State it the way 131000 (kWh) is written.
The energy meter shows 2327 (kWh)
